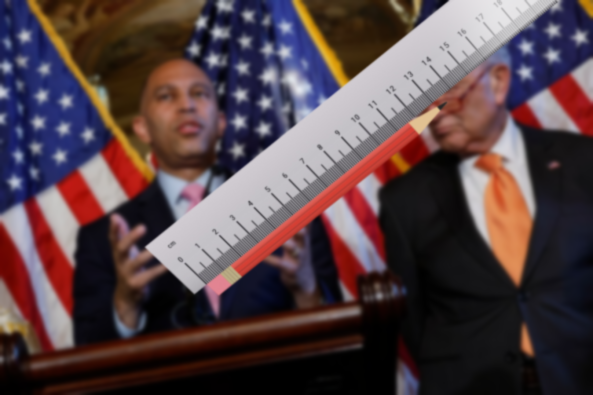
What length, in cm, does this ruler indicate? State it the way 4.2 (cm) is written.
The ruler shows 13.5 (cm)
